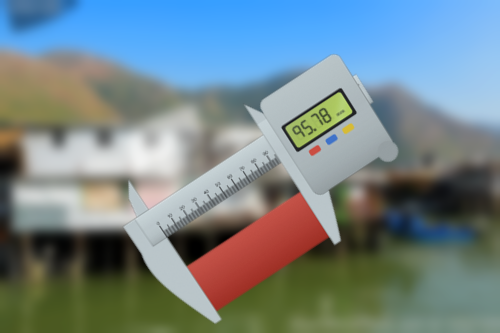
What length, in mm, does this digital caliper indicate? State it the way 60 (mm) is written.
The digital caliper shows 95.78 (mm)
